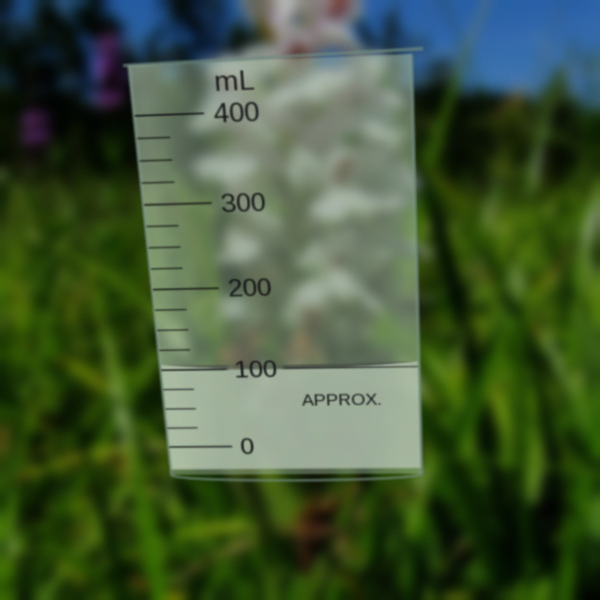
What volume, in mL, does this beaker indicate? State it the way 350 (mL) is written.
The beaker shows 100 (mL)
